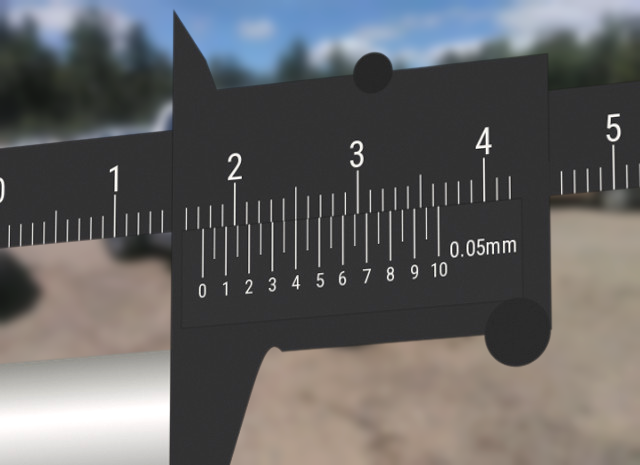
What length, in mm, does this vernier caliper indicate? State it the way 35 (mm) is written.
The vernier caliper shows 17.4 (mm)
